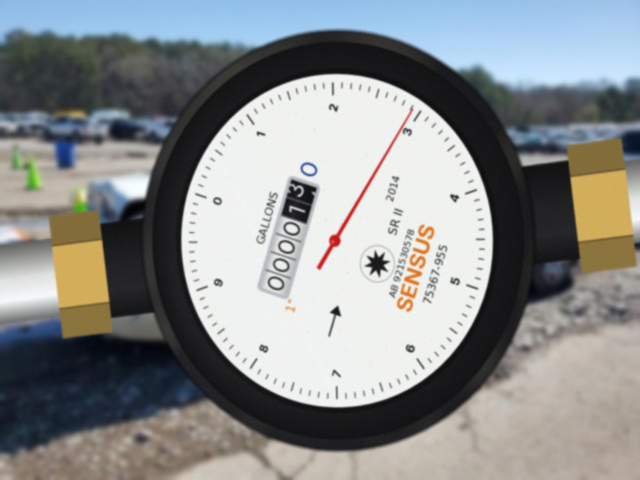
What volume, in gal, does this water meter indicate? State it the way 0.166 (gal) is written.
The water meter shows 132.9 (gal)
